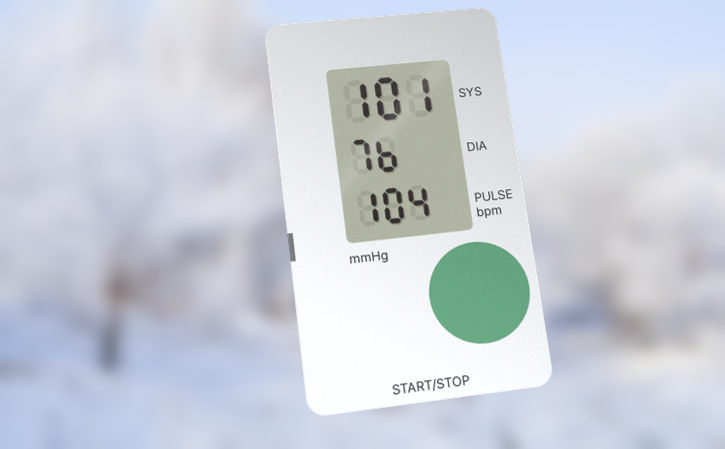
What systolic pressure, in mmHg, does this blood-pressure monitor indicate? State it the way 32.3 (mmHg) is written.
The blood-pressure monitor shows 101 (mmHg)
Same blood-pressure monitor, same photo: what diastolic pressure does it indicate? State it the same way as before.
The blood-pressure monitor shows 76 (mmHg)
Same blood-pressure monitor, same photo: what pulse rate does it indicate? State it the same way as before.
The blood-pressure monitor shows 104 (bpm)
